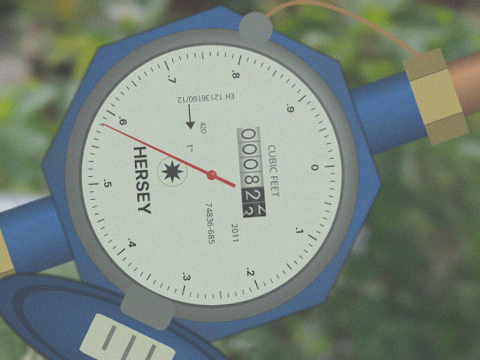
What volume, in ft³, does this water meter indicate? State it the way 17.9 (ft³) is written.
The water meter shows 822.58 (ft³)
